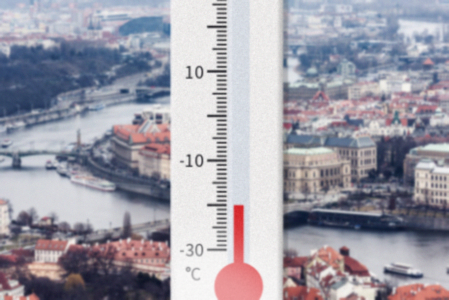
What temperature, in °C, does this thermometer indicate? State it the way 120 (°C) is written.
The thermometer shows -20 (°C)
